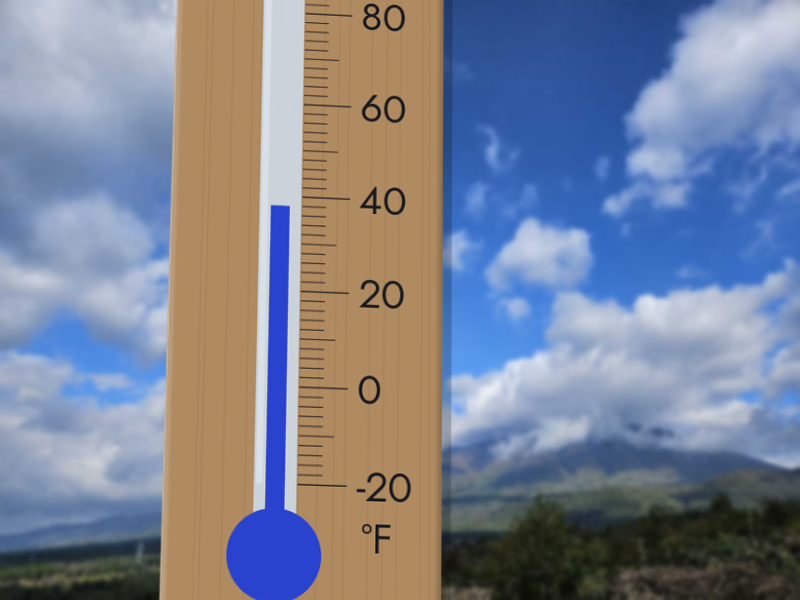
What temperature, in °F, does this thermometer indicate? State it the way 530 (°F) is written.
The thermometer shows 38 (°F)
